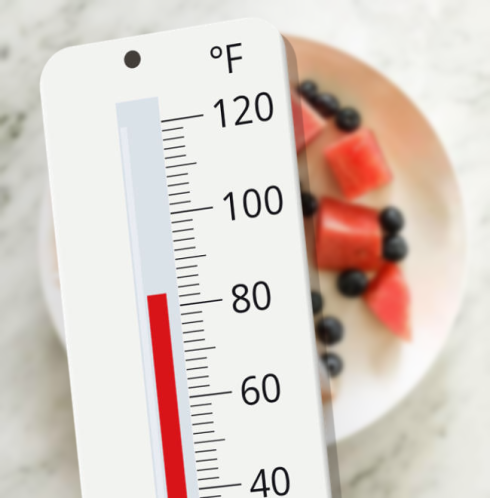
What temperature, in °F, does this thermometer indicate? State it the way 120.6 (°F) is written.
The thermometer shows 83 (°F)
